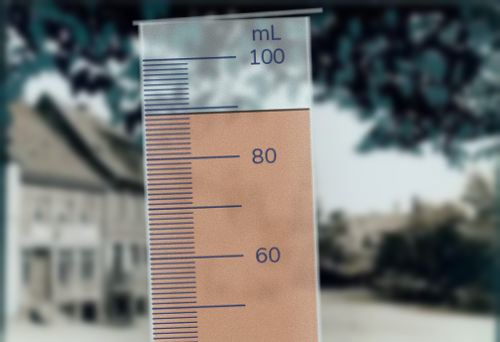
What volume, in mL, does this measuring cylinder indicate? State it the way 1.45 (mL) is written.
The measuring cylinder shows 89 (mL)
